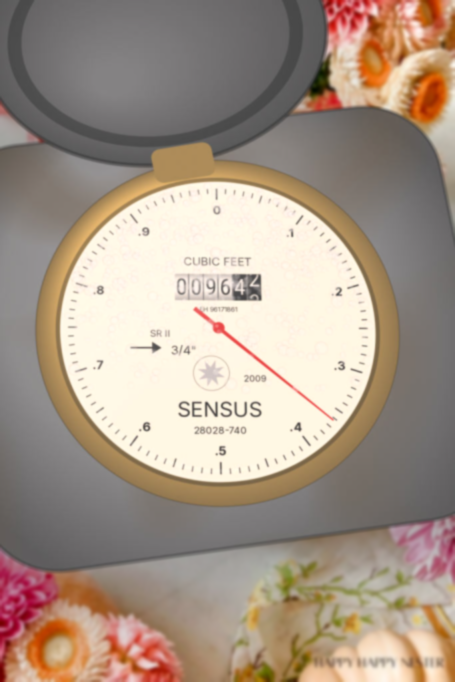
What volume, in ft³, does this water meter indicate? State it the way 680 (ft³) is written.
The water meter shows 9642.36 (ft³)
